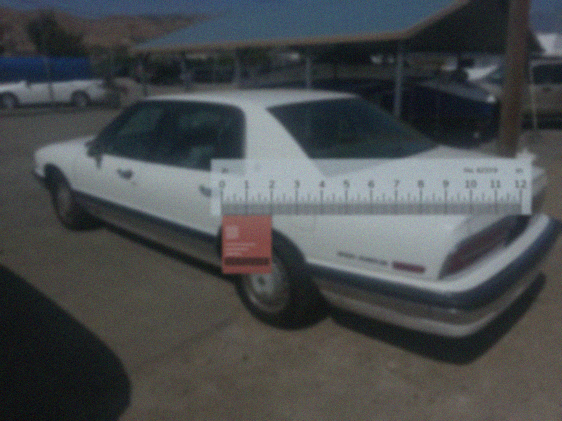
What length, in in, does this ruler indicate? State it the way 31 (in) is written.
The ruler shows 2 (in)
